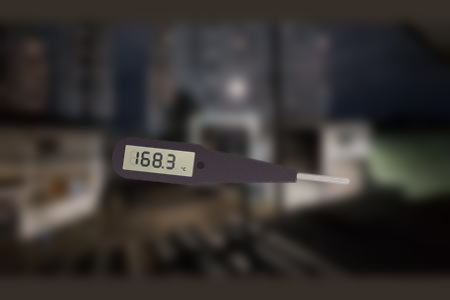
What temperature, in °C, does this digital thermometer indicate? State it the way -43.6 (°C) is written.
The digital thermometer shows 168.3 (°C)
